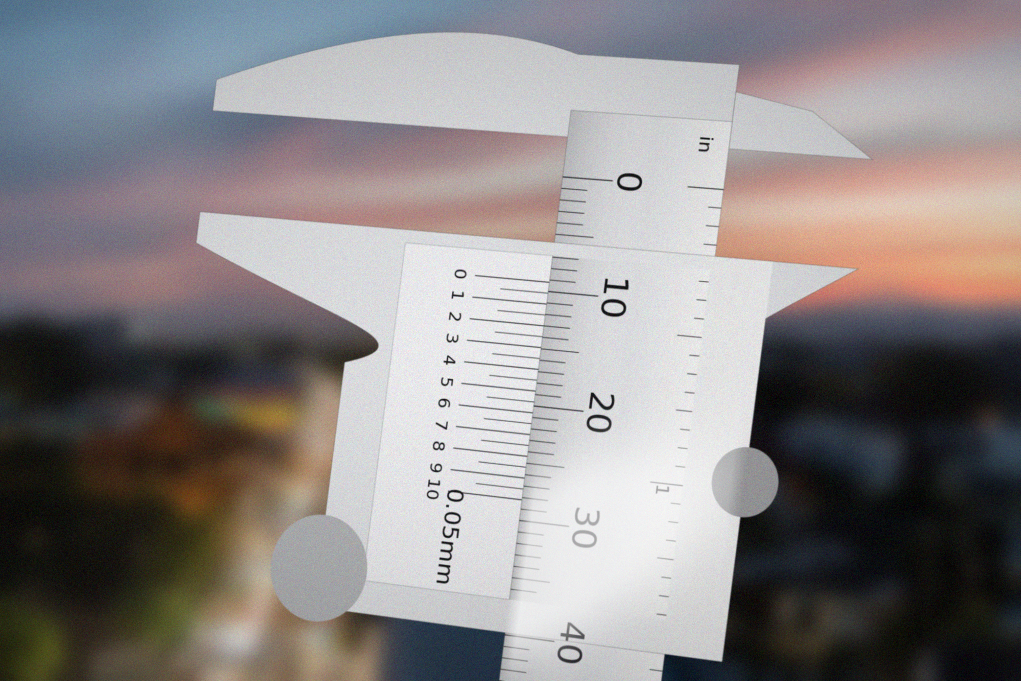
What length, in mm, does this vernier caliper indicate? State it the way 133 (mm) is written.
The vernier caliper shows 9.2 (mm)
